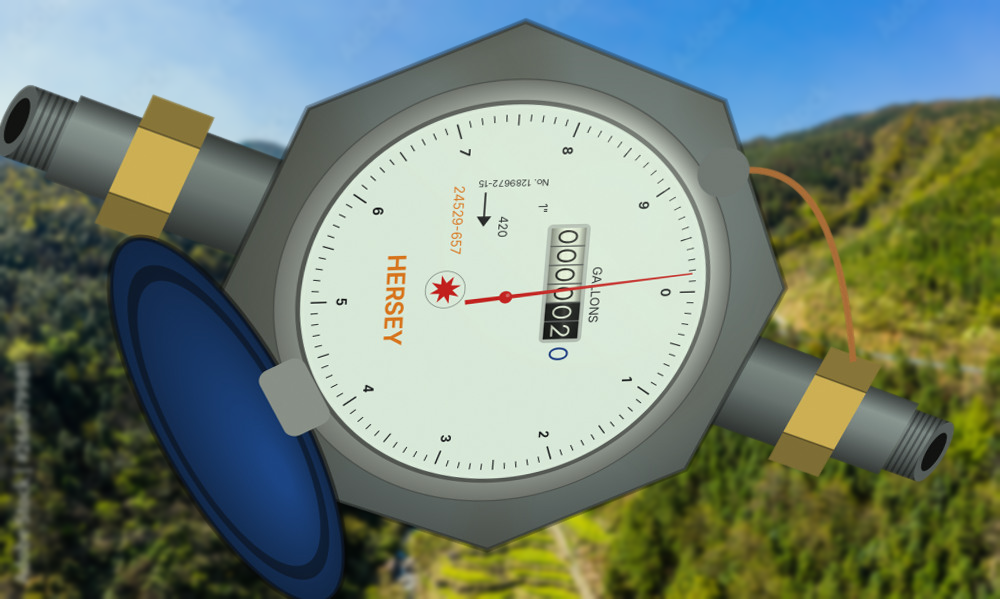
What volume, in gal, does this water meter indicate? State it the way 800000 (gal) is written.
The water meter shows 19.8 (gal)
